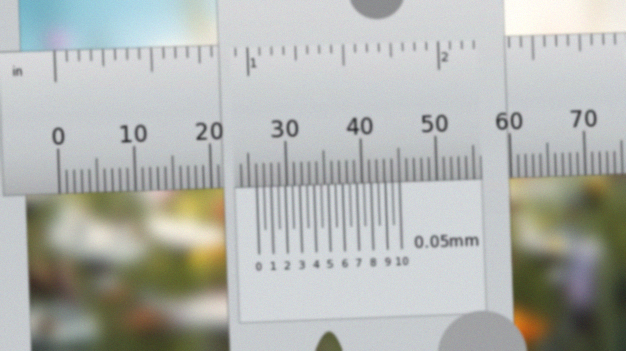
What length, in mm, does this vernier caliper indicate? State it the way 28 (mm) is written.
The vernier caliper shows 26.0 (mm)
